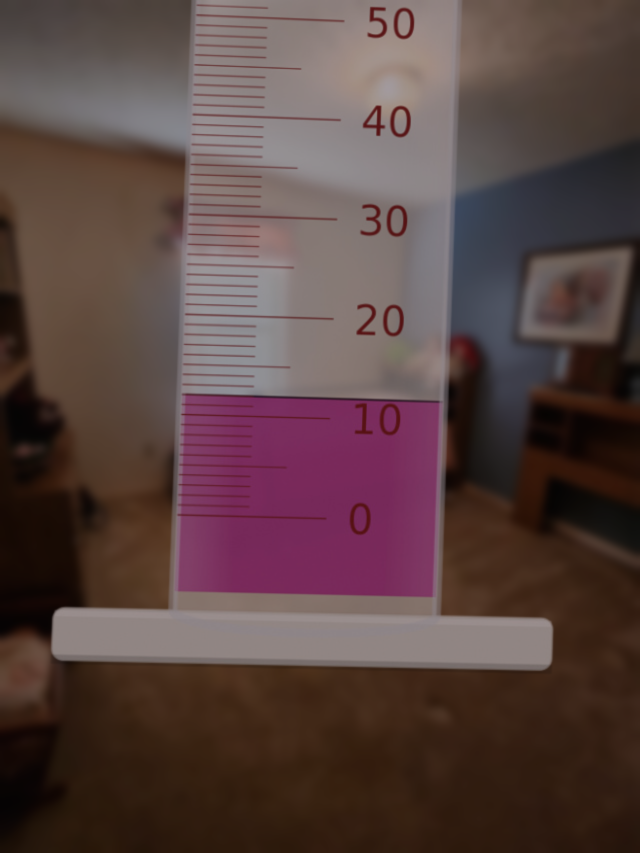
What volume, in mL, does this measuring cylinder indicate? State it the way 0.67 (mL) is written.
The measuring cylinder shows 12 (mL)
